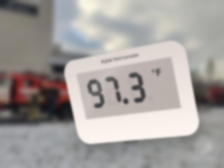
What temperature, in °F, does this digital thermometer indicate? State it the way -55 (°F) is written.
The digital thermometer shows 97.3 (°F)
